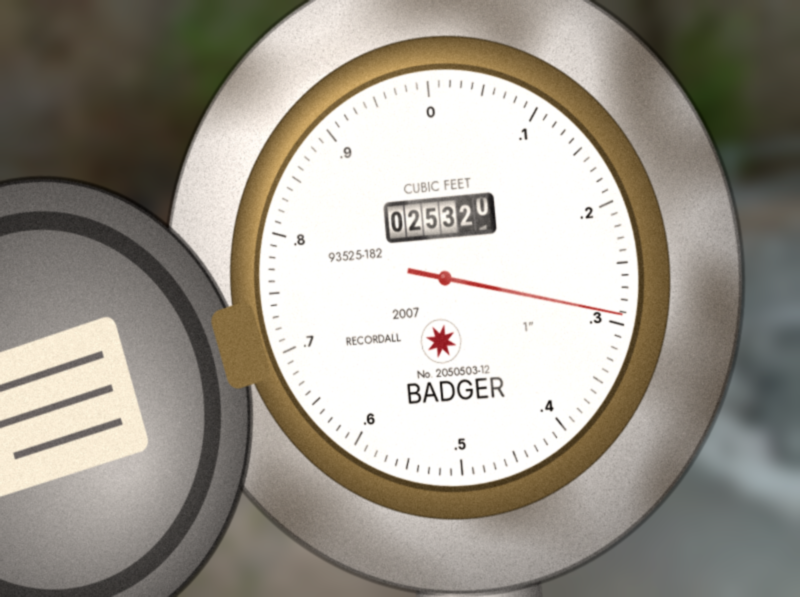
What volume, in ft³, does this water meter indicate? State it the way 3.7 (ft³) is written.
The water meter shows 25320.29 (ft³)
